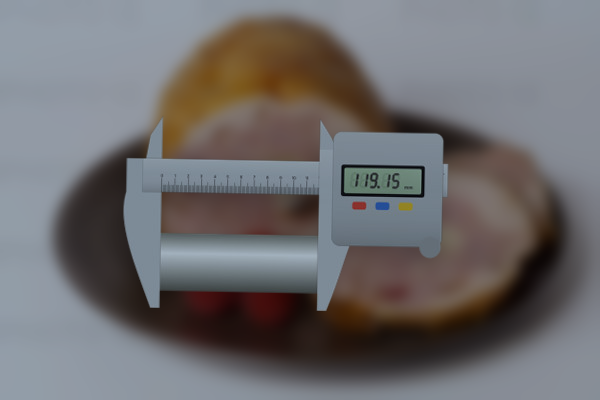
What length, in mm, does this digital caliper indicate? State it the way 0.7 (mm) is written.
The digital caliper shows 119.15 (mm)
